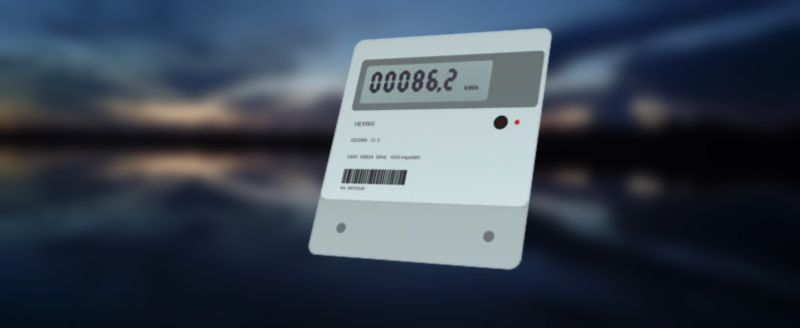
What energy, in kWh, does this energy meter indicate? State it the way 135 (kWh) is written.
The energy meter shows 86.2 (kWh)
